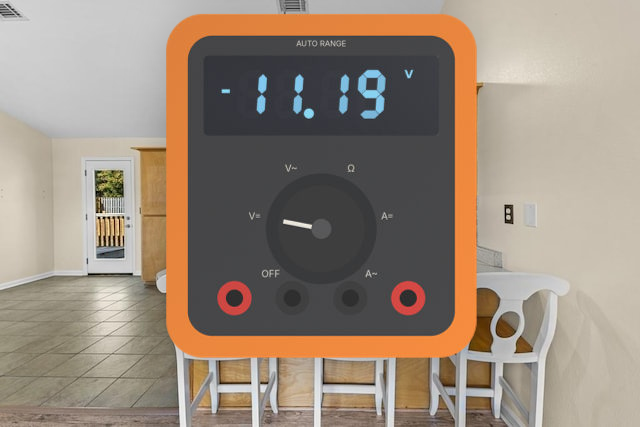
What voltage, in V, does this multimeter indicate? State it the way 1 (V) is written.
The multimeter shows -11.19 (V)
